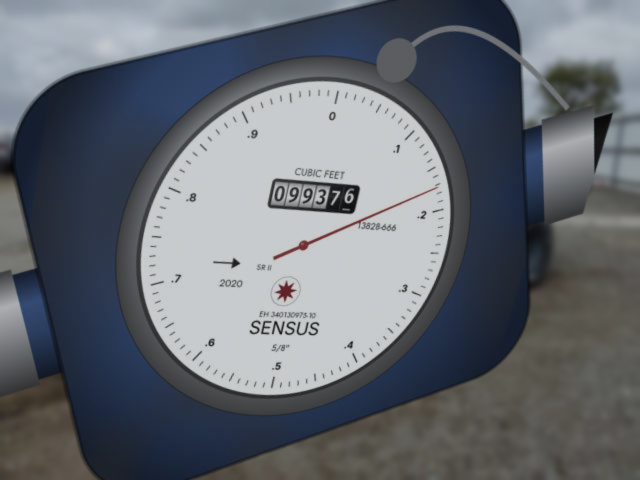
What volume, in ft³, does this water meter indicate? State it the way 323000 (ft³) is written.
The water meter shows 99376.17 (ft³)
